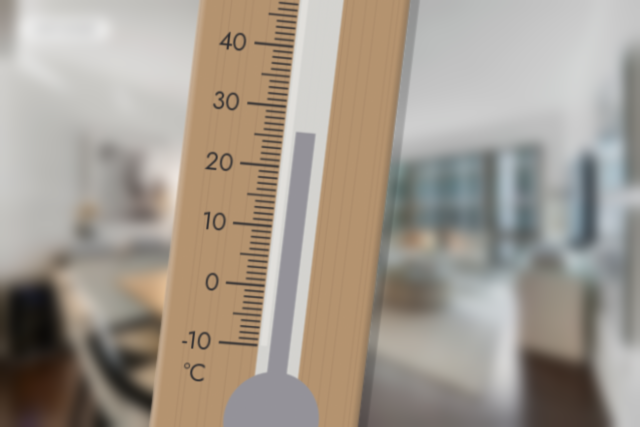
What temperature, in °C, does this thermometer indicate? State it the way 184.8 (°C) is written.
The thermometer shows 26 (°C)
